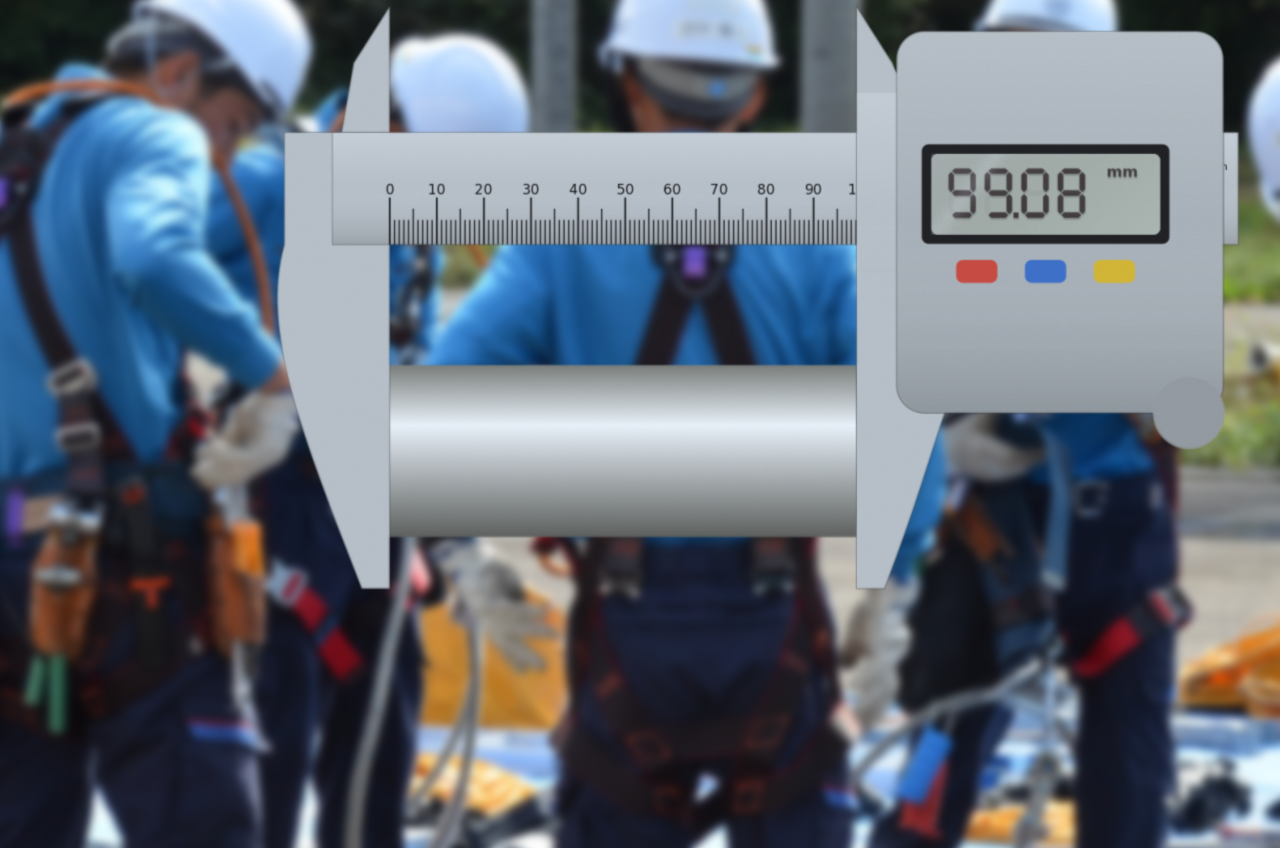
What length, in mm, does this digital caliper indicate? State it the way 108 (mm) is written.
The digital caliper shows 99.08 (mm)
